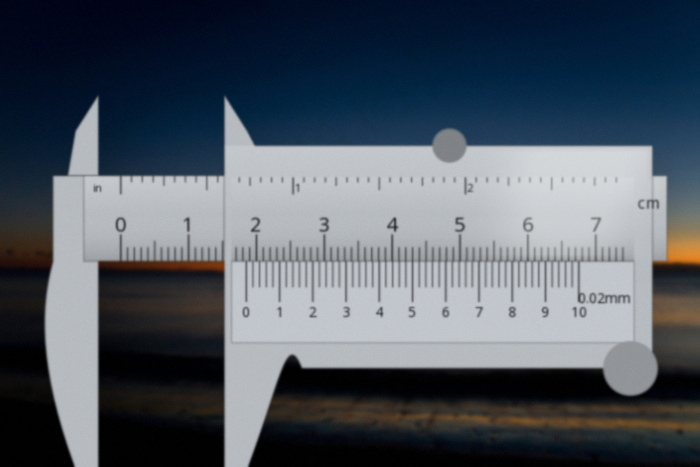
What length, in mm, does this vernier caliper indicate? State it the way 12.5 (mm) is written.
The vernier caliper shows 18.5 (mm)
